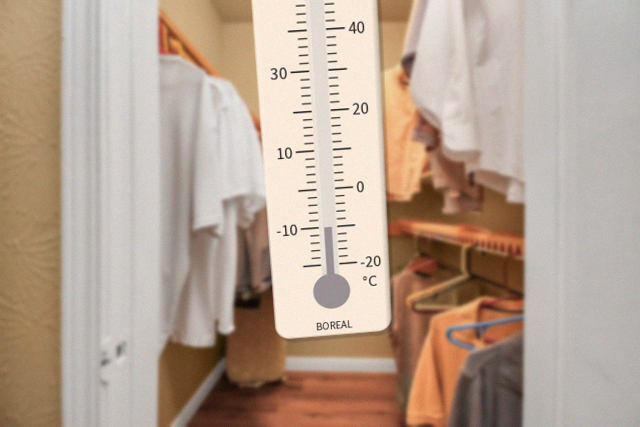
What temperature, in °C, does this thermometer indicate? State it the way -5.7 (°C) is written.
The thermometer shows -10 (°C)
